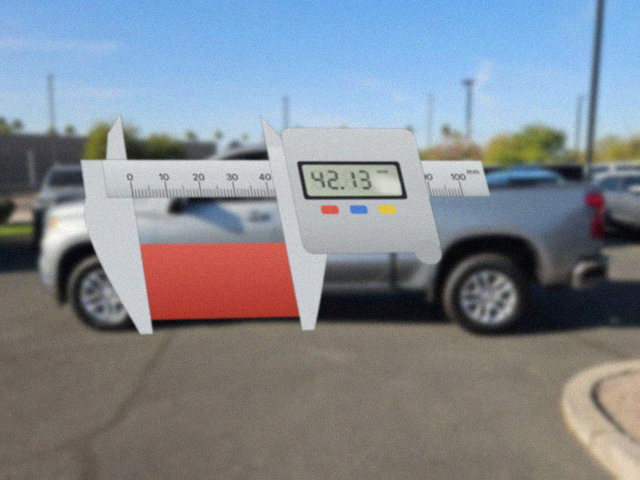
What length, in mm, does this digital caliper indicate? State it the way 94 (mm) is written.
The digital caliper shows 42.13 (mm)
